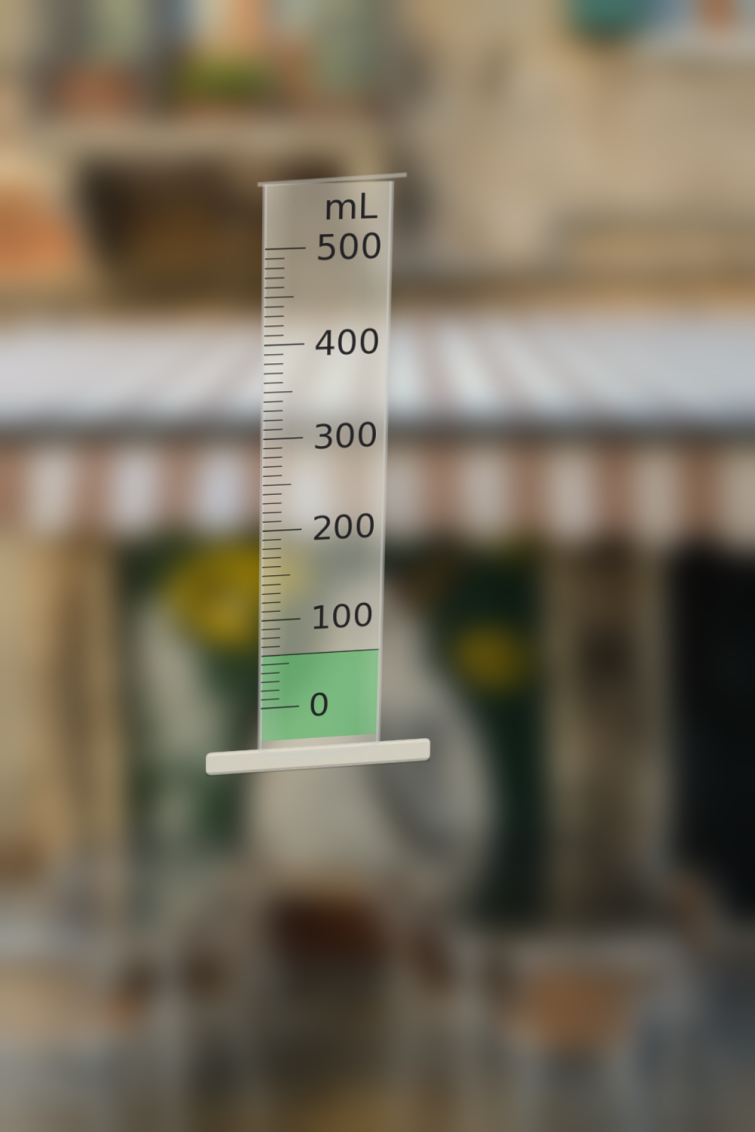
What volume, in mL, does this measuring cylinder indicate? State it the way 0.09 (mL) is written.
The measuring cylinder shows 60 (mL)
